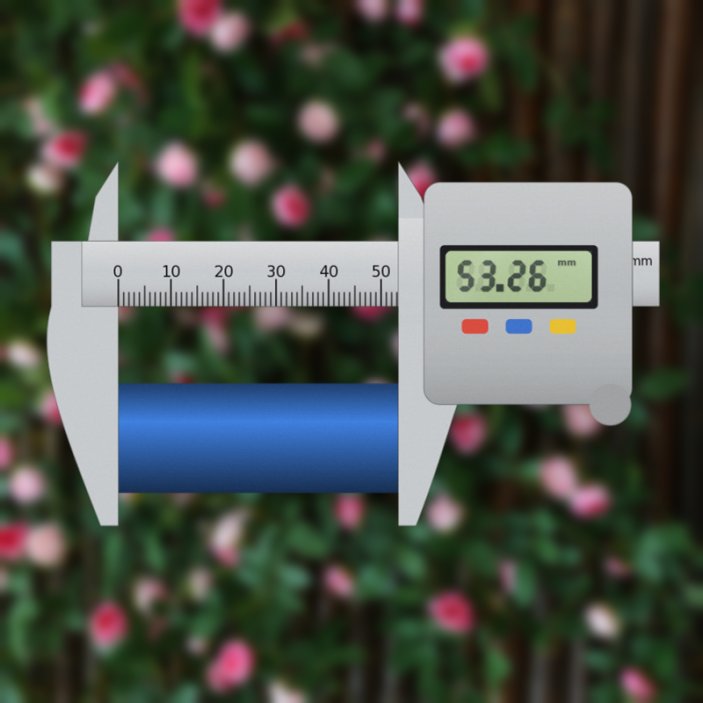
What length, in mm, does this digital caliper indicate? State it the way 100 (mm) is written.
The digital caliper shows 53.26 (mm)
